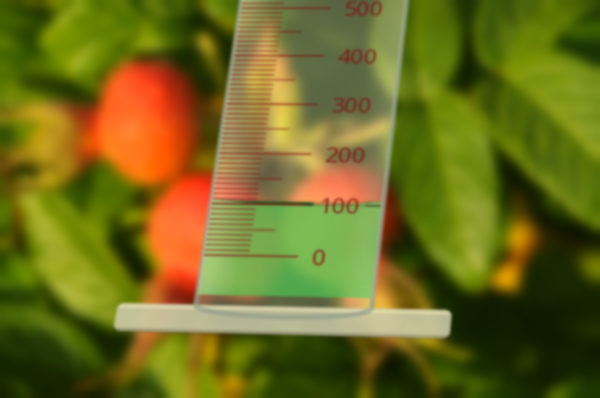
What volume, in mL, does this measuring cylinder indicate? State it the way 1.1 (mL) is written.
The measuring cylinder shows 100 (mL)
